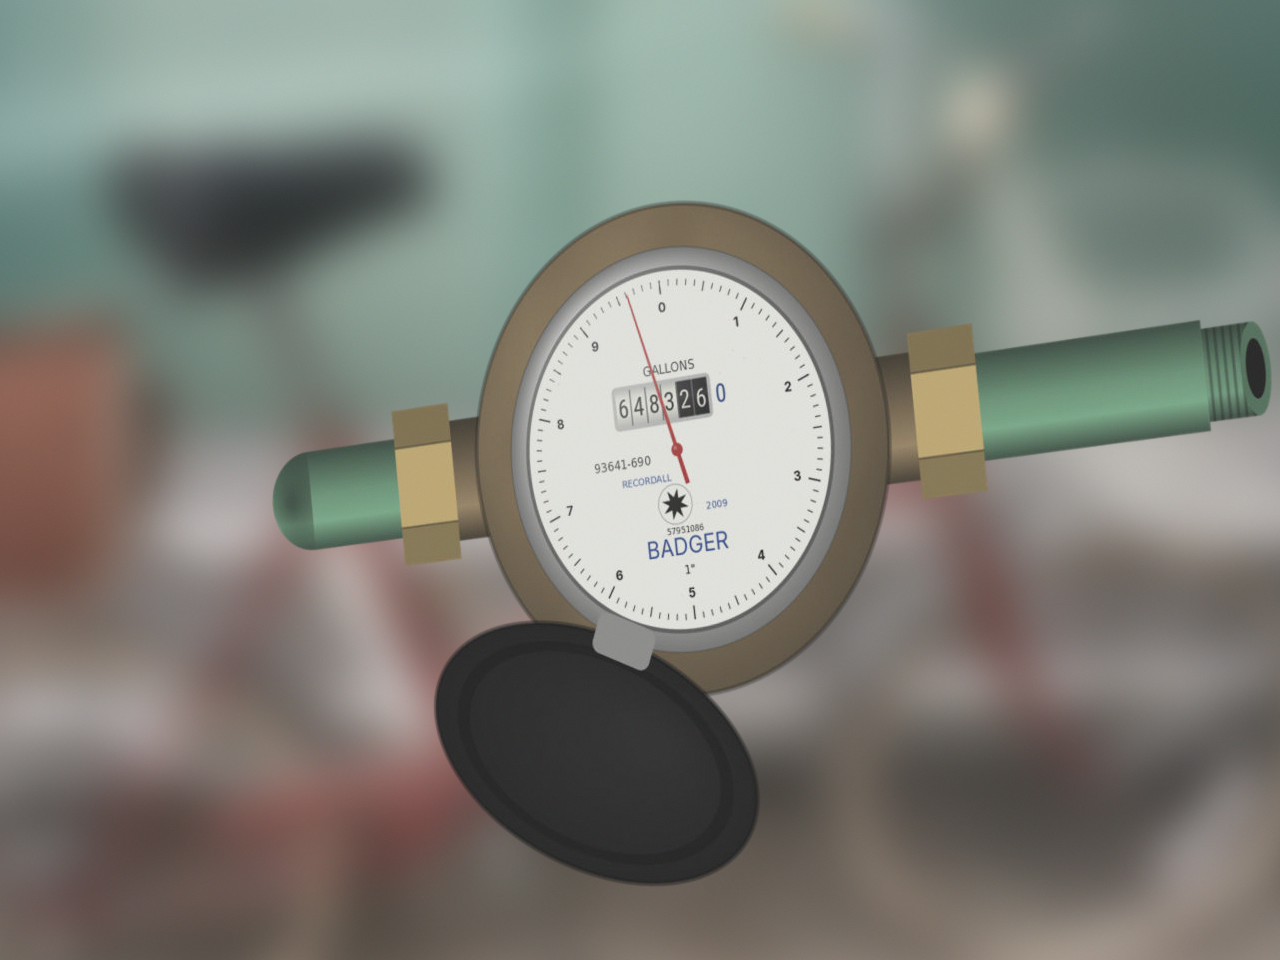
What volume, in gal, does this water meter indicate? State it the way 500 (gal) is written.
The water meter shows 6483259.6 (gal)
